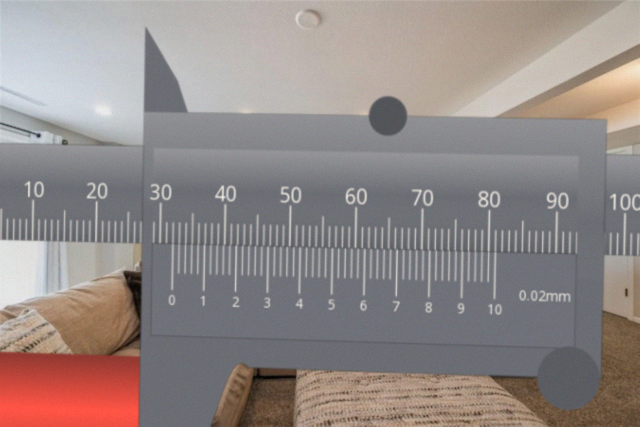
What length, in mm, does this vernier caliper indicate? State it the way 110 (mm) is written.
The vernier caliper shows 32.0 (mm)
